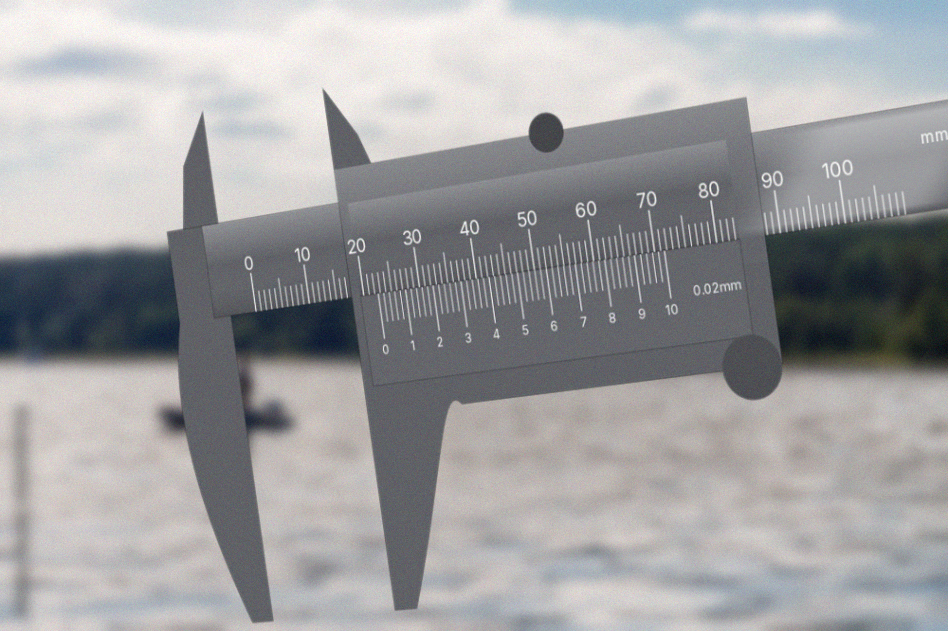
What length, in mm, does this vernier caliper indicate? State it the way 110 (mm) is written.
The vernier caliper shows 22.6 (mm)
